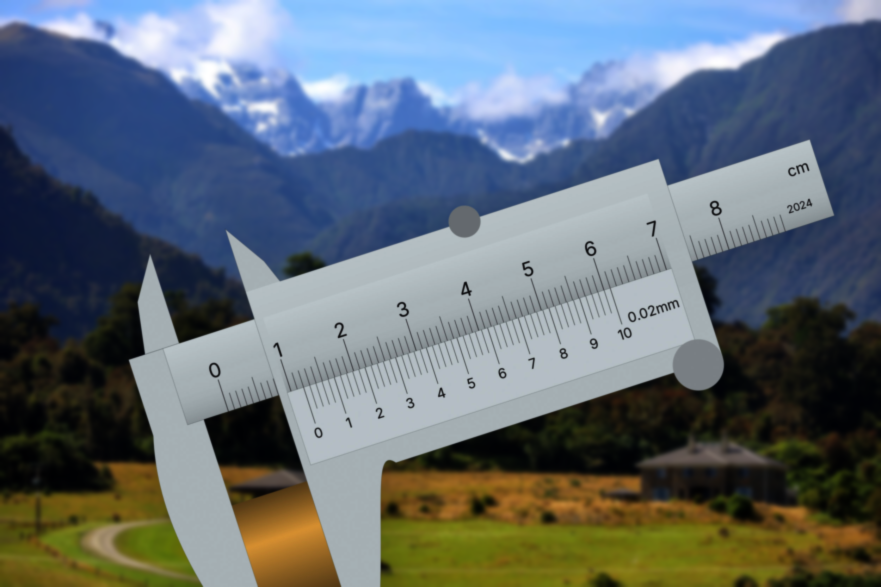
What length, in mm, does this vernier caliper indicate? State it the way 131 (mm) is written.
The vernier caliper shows 12.0 (mm)
